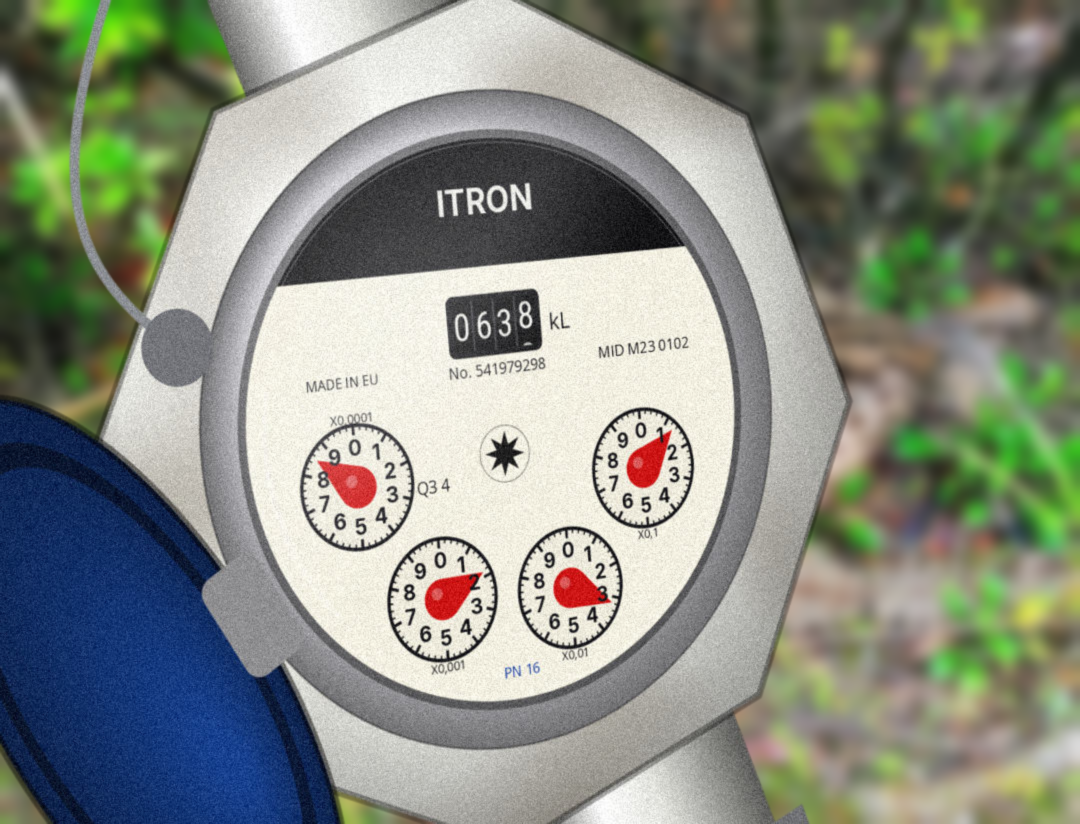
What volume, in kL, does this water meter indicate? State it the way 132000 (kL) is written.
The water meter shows 638.1318 (kL)
